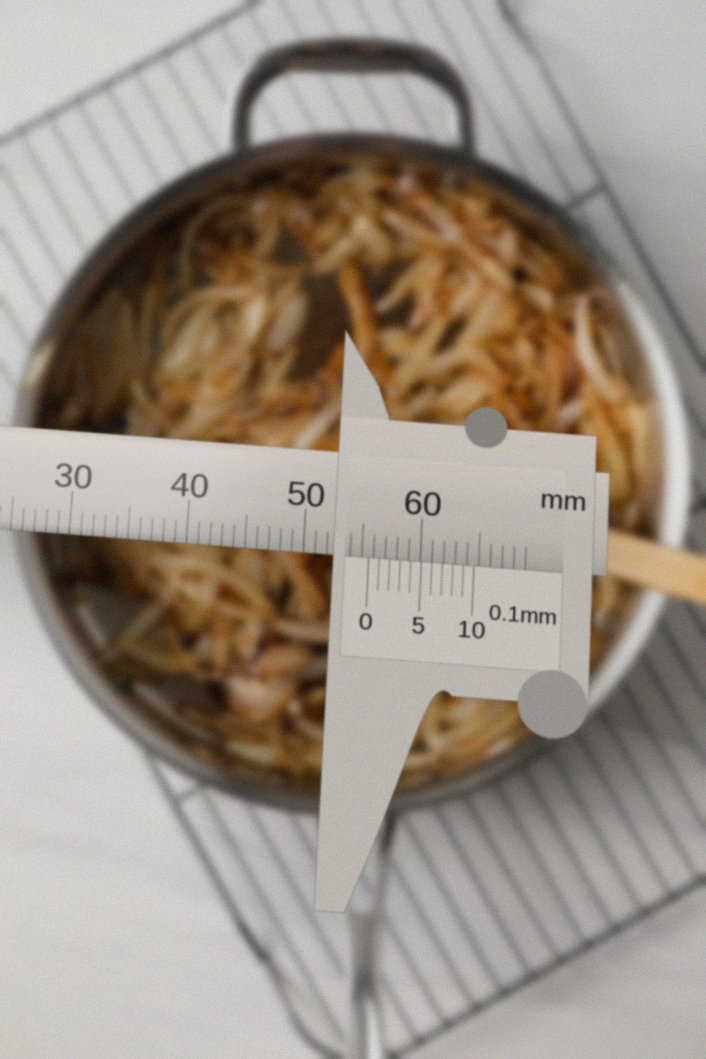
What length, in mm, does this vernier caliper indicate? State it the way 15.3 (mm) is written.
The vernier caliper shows 55.6 (mm)
